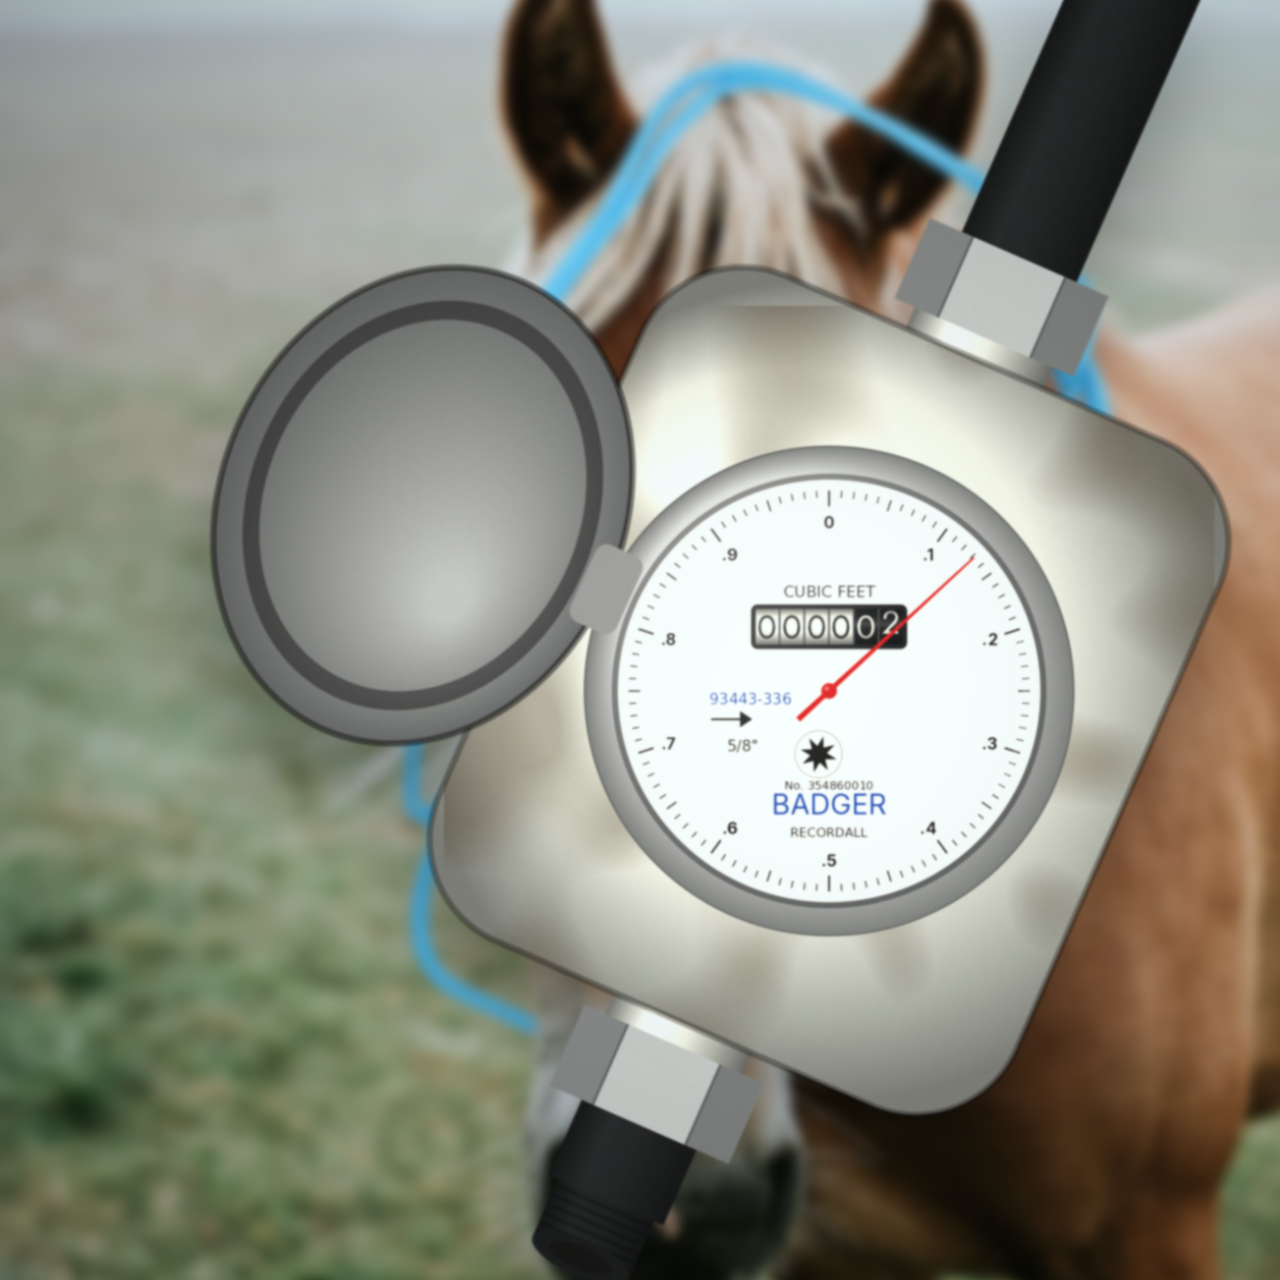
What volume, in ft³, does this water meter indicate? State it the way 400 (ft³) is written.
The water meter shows 2.13 (ft³)
